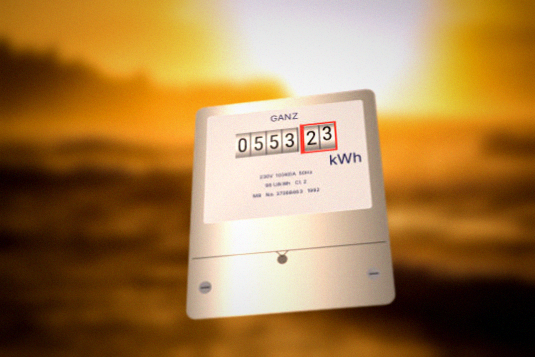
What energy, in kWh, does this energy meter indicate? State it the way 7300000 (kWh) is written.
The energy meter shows 553.23 (kWh)
